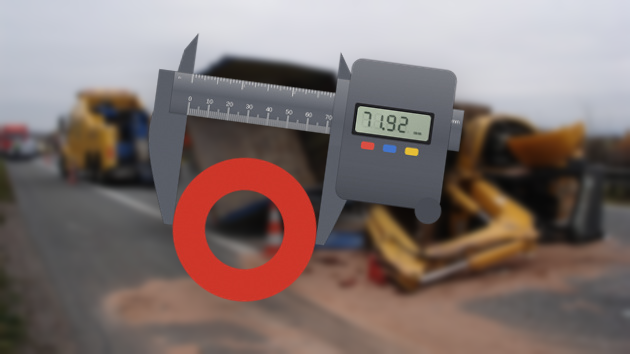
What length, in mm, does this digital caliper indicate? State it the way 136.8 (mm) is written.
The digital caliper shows 71.92 (mm)
